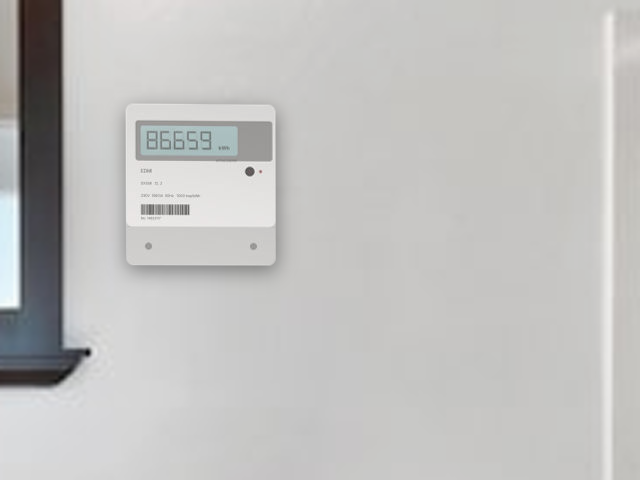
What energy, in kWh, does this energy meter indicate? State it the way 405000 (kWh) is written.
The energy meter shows 86659 (kWh)
